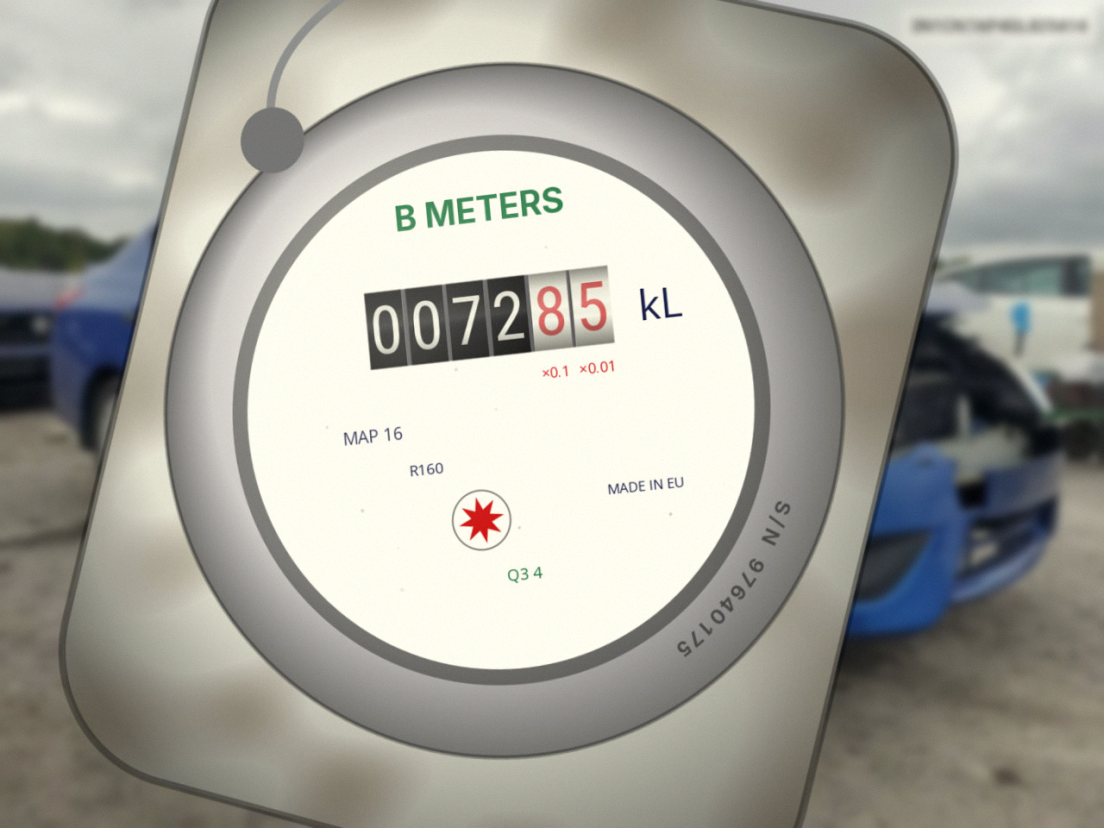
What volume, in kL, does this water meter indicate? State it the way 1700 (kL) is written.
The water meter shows 72.85 (kL)
